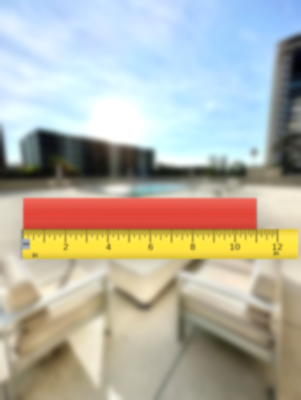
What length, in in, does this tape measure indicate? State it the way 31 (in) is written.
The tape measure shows 11 (in)
